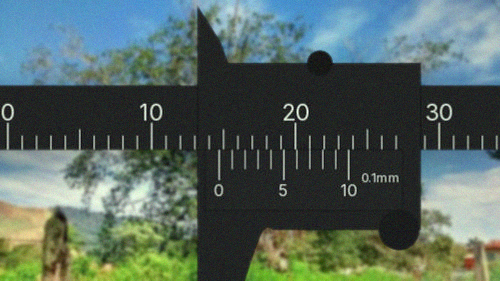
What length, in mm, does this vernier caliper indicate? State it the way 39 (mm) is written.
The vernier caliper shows 14.7 (mm)
